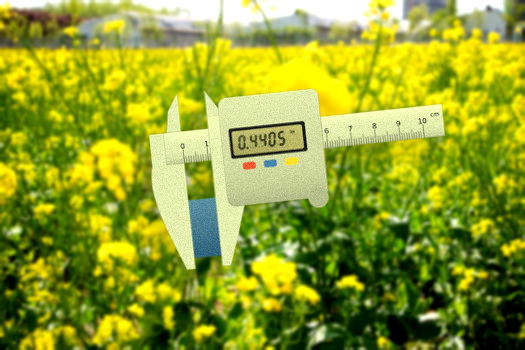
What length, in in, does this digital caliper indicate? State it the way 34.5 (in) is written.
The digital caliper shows 0.4405 (in)
